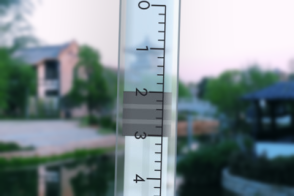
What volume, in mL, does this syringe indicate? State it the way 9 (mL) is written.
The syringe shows 2 (mL)
